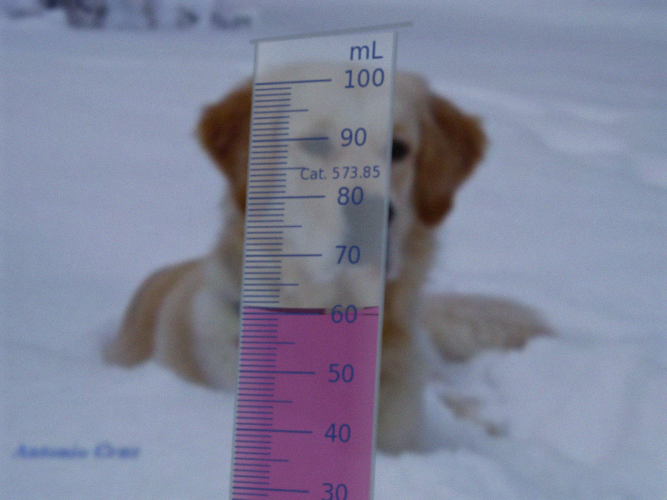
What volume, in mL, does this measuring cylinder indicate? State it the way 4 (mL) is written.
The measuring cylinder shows 60 (mL)
